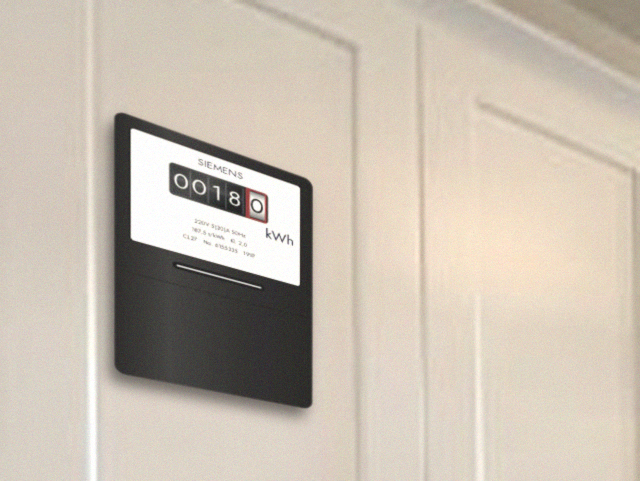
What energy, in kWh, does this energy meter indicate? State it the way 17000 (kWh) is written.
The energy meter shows 18.0 (kWh)
